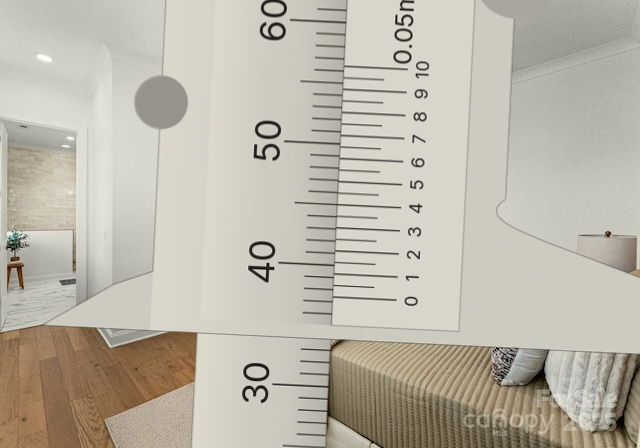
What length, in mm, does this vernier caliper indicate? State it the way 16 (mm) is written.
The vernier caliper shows 37.4 (mm)
